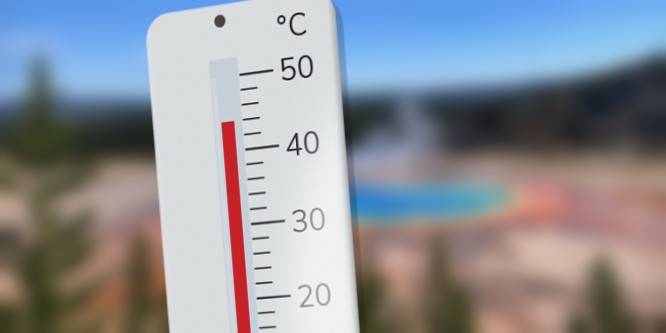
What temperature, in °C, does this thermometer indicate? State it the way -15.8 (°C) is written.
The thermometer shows 44 (°C)
